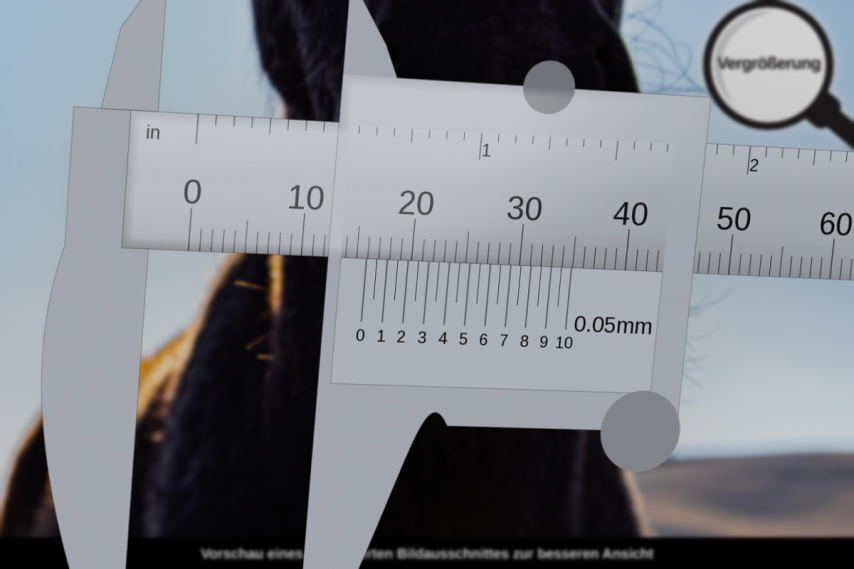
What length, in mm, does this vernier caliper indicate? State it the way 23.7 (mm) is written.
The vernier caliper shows 15.9 (mm)
